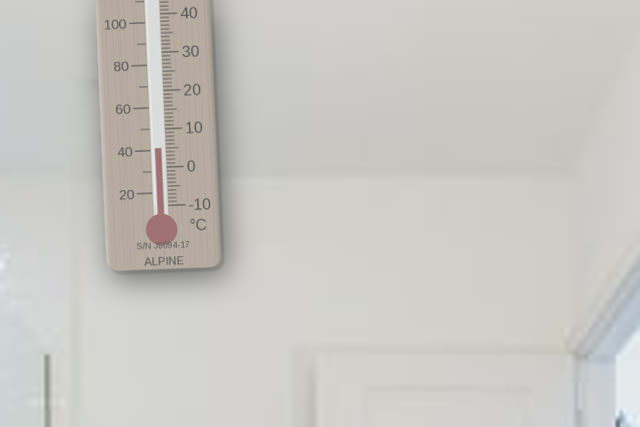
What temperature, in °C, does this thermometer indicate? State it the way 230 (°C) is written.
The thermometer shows 5 (°C)
